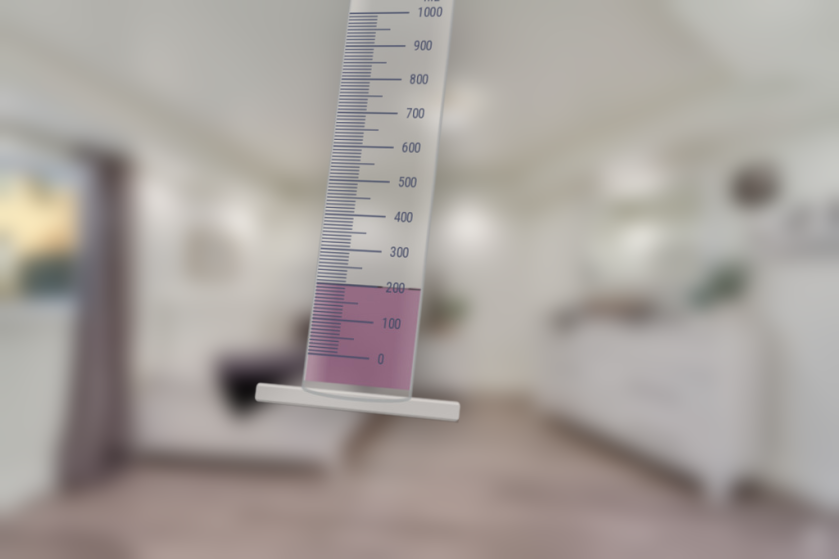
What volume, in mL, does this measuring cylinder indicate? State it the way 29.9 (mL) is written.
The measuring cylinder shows 200 (mL)
